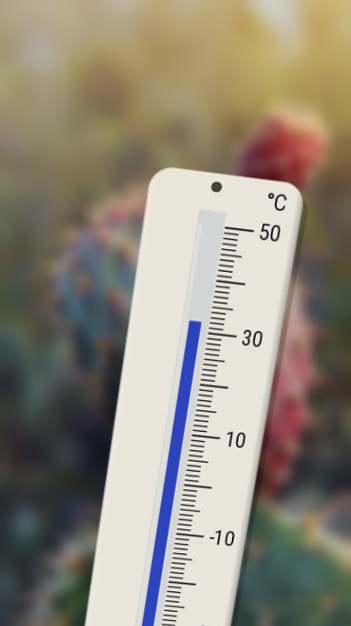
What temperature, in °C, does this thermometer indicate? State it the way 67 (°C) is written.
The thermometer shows 32 (°C)
